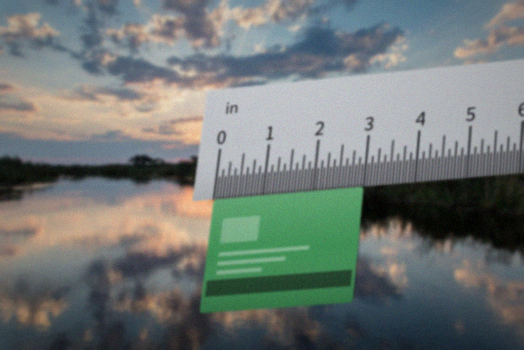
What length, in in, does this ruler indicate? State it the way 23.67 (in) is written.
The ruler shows 3 (in)
